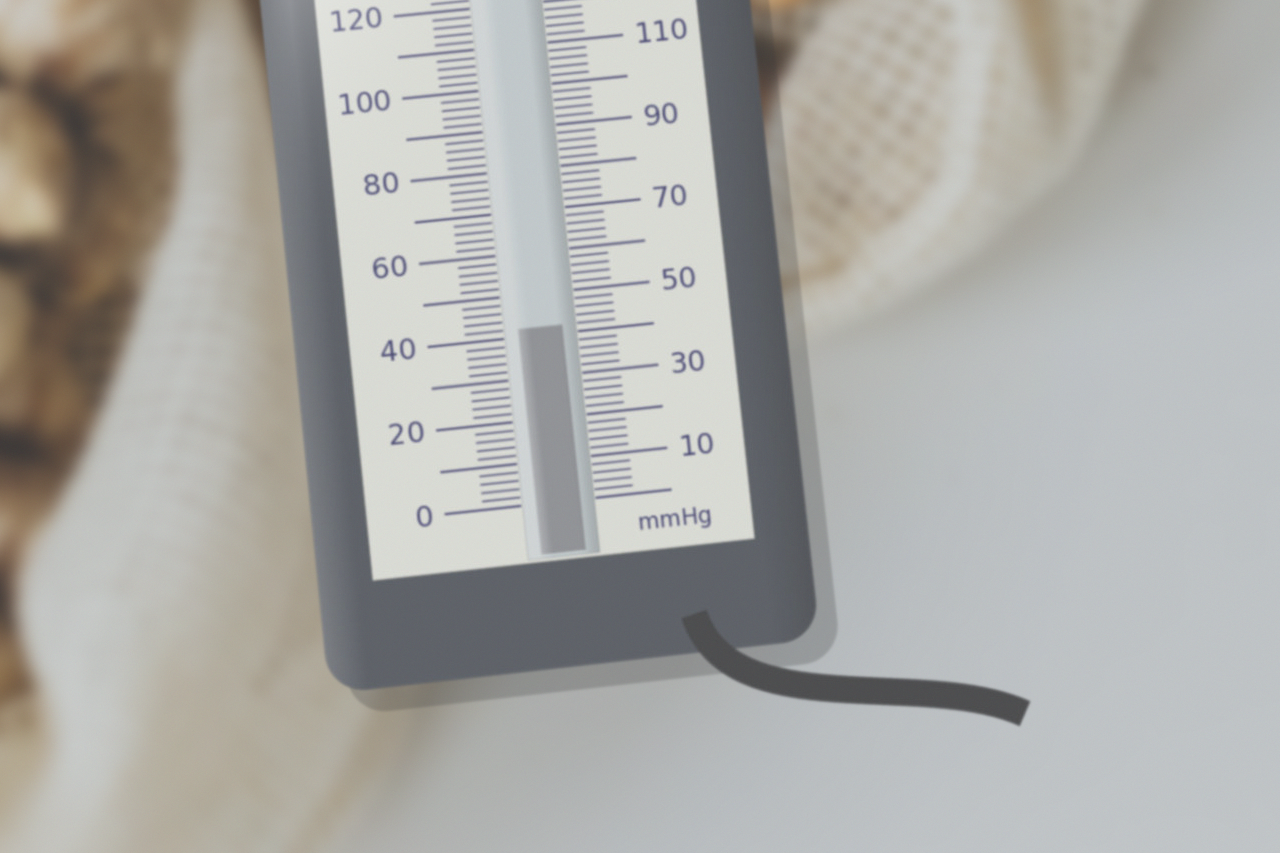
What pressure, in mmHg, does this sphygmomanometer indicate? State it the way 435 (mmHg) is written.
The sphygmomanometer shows 42 (mmHg)
